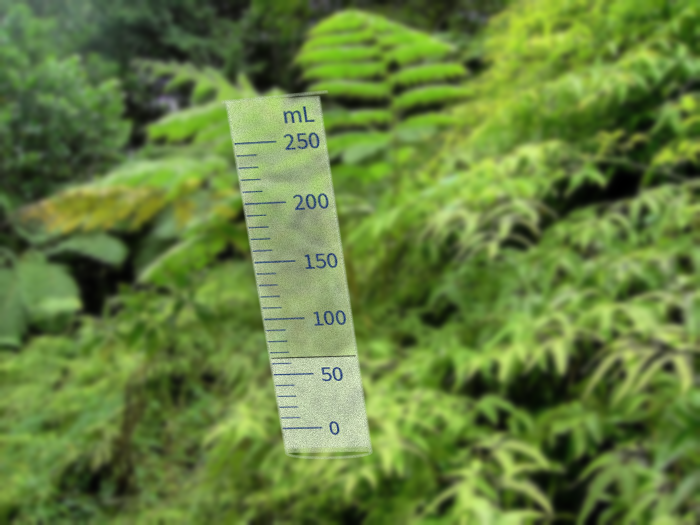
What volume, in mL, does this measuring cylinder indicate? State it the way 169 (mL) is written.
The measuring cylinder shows 65 (mL)
